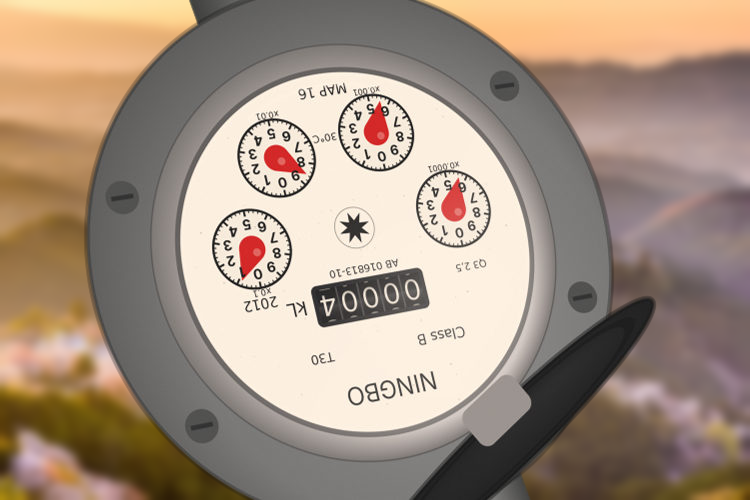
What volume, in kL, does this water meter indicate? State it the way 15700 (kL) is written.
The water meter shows 4.0855 (kL)
